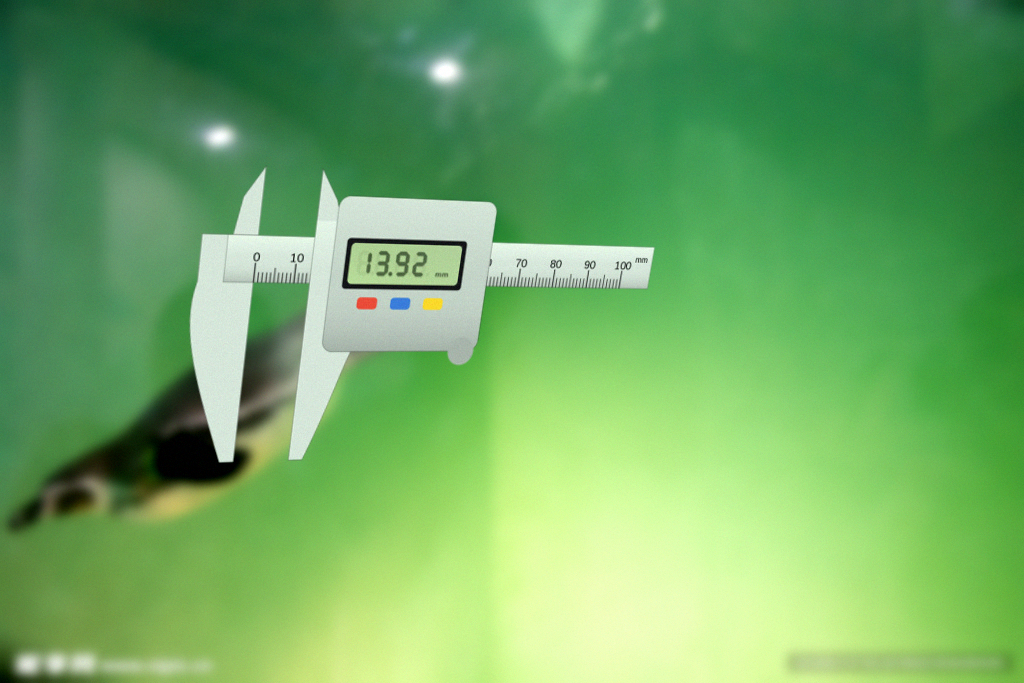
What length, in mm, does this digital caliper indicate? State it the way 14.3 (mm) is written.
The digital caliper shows 13.92 (mm)
